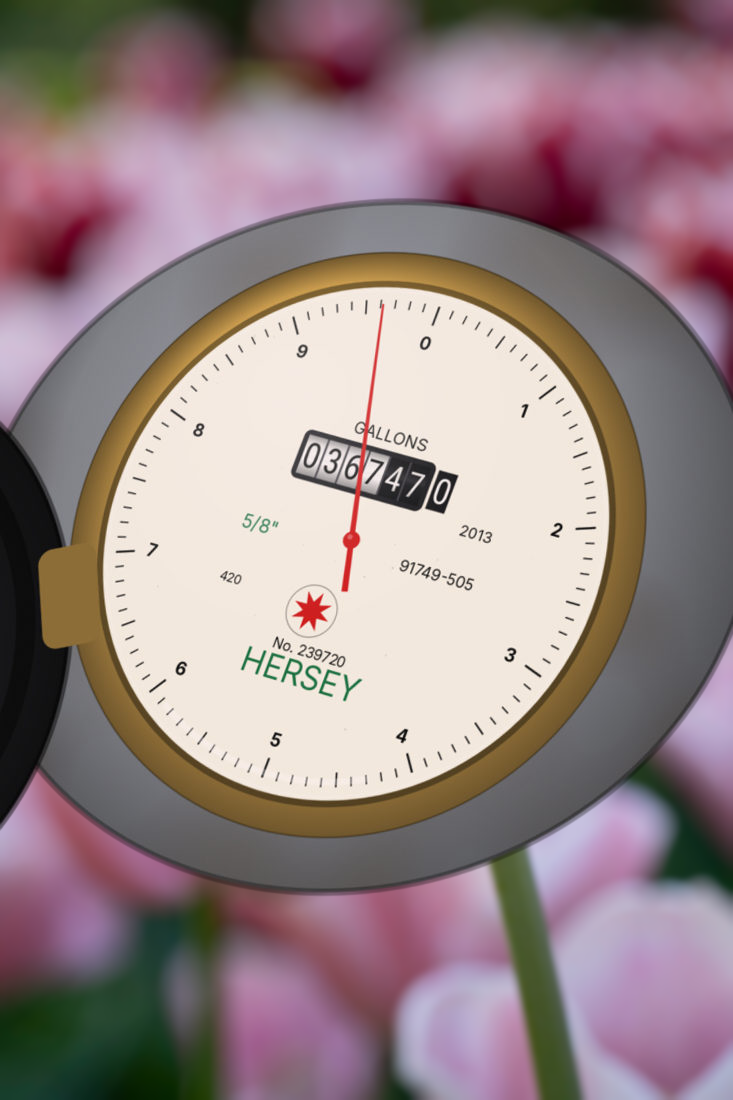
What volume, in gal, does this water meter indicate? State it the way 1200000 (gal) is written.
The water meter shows 367469.6 (gal)
